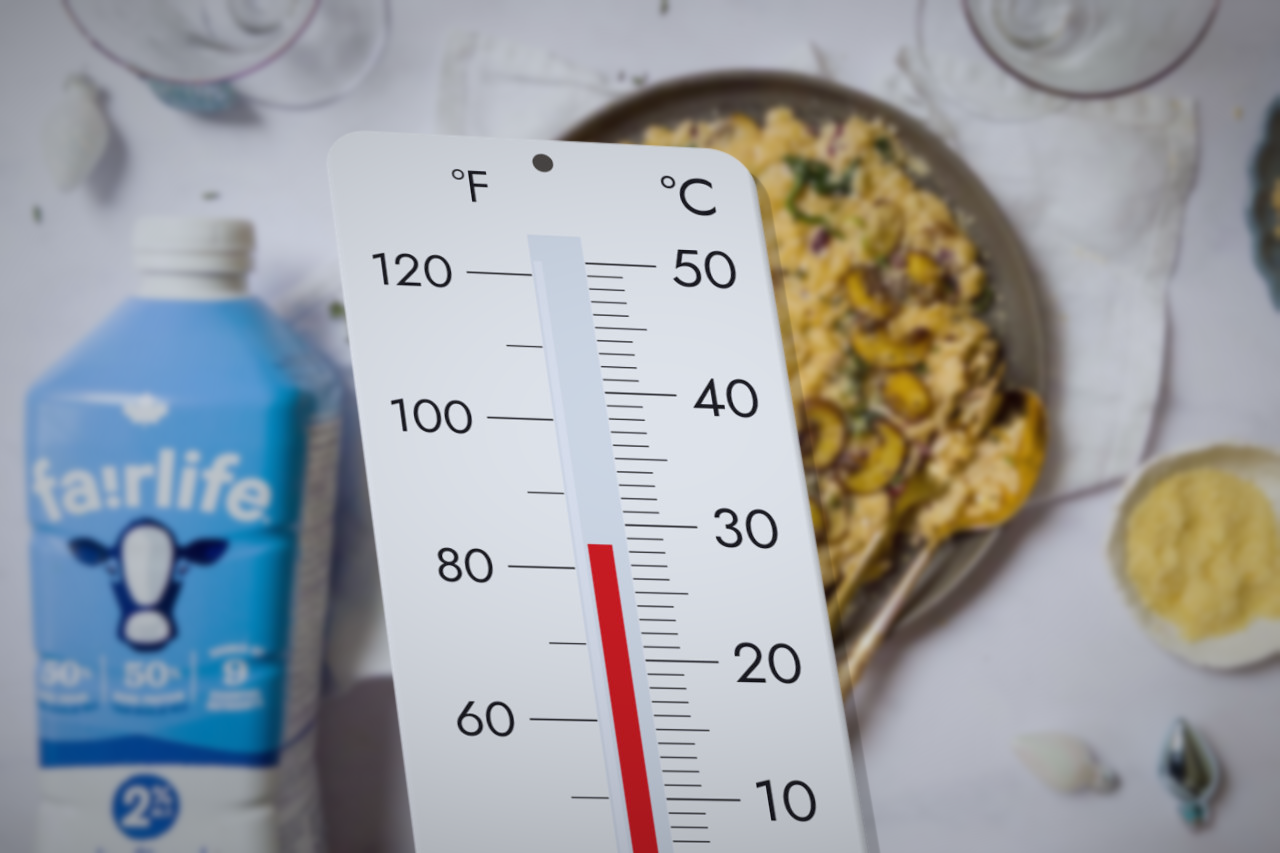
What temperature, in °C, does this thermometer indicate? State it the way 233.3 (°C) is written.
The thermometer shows 28.5 (°C)
